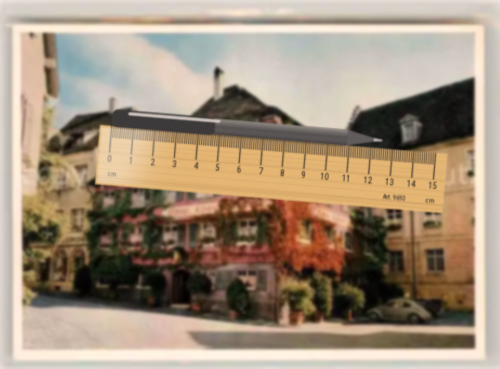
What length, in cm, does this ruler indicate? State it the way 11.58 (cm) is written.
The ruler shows 12.5 (cm)
